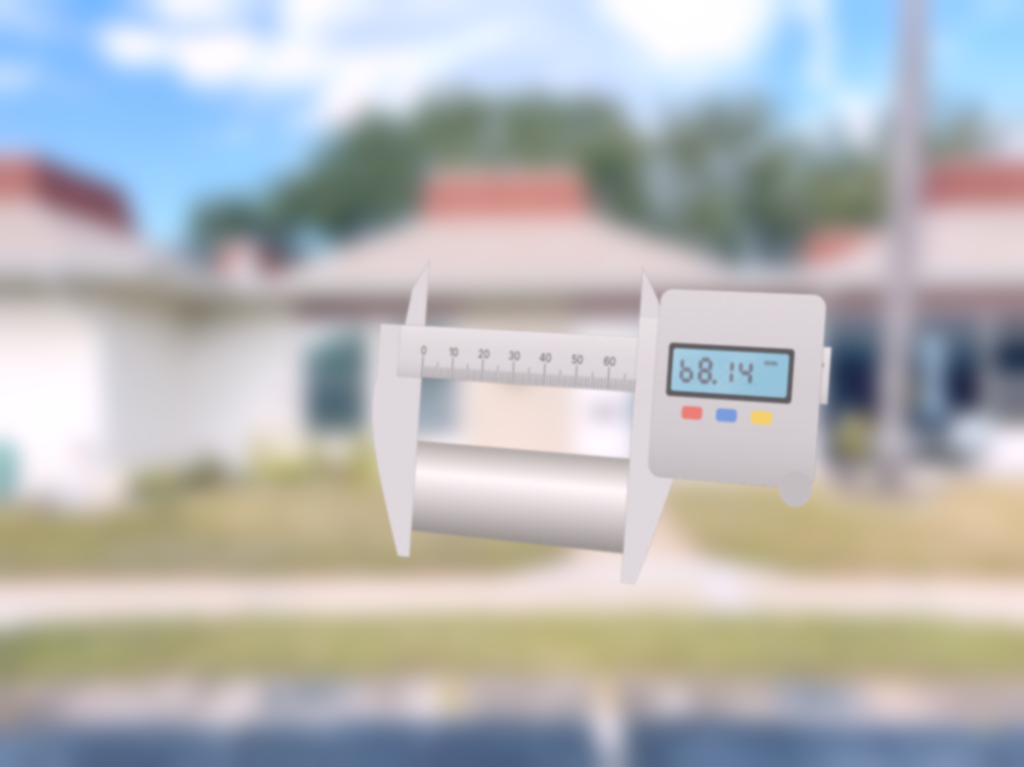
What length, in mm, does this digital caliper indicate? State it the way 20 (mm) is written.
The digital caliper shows 68.14 (mm)
